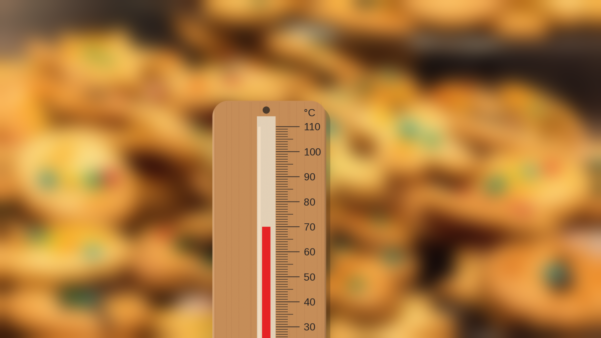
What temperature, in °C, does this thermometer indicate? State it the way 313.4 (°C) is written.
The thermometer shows 70 (°C)
